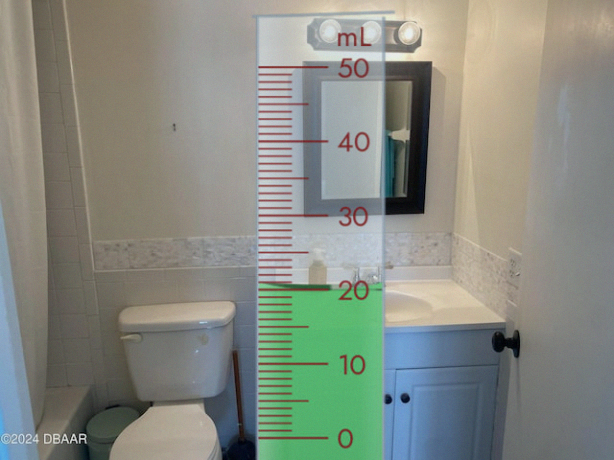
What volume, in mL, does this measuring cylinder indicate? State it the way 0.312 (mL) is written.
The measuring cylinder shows 20 (mL)
